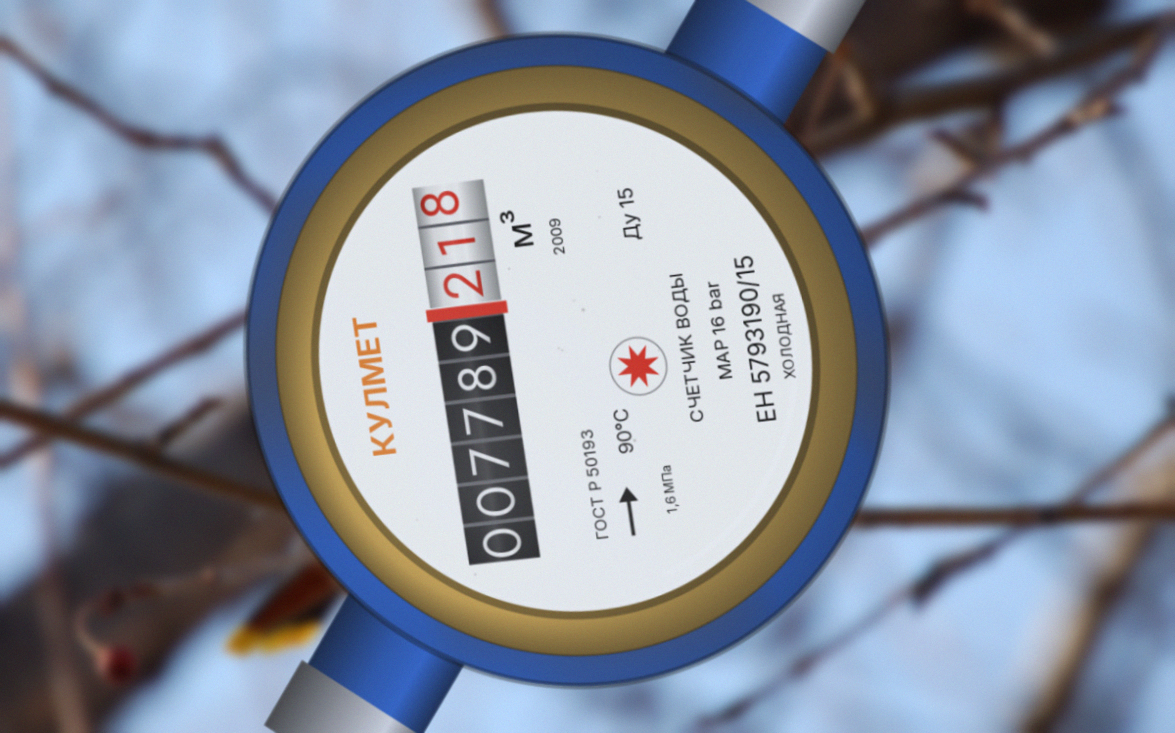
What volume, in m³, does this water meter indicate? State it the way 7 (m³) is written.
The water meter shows 7789.218 (m³)
